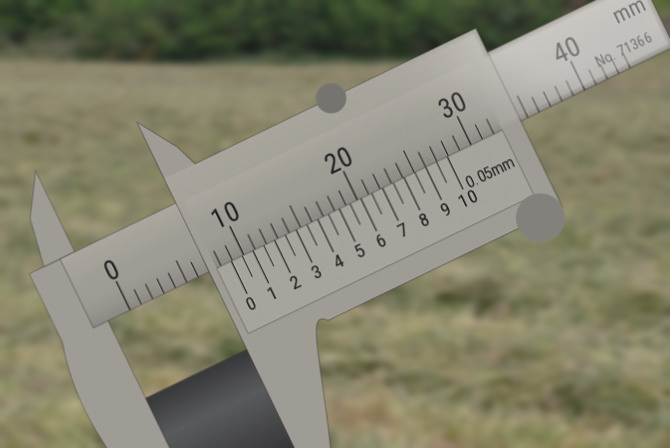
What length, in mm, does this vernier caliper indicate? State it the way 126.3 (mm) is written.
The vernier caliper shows 8.9 (mm)
